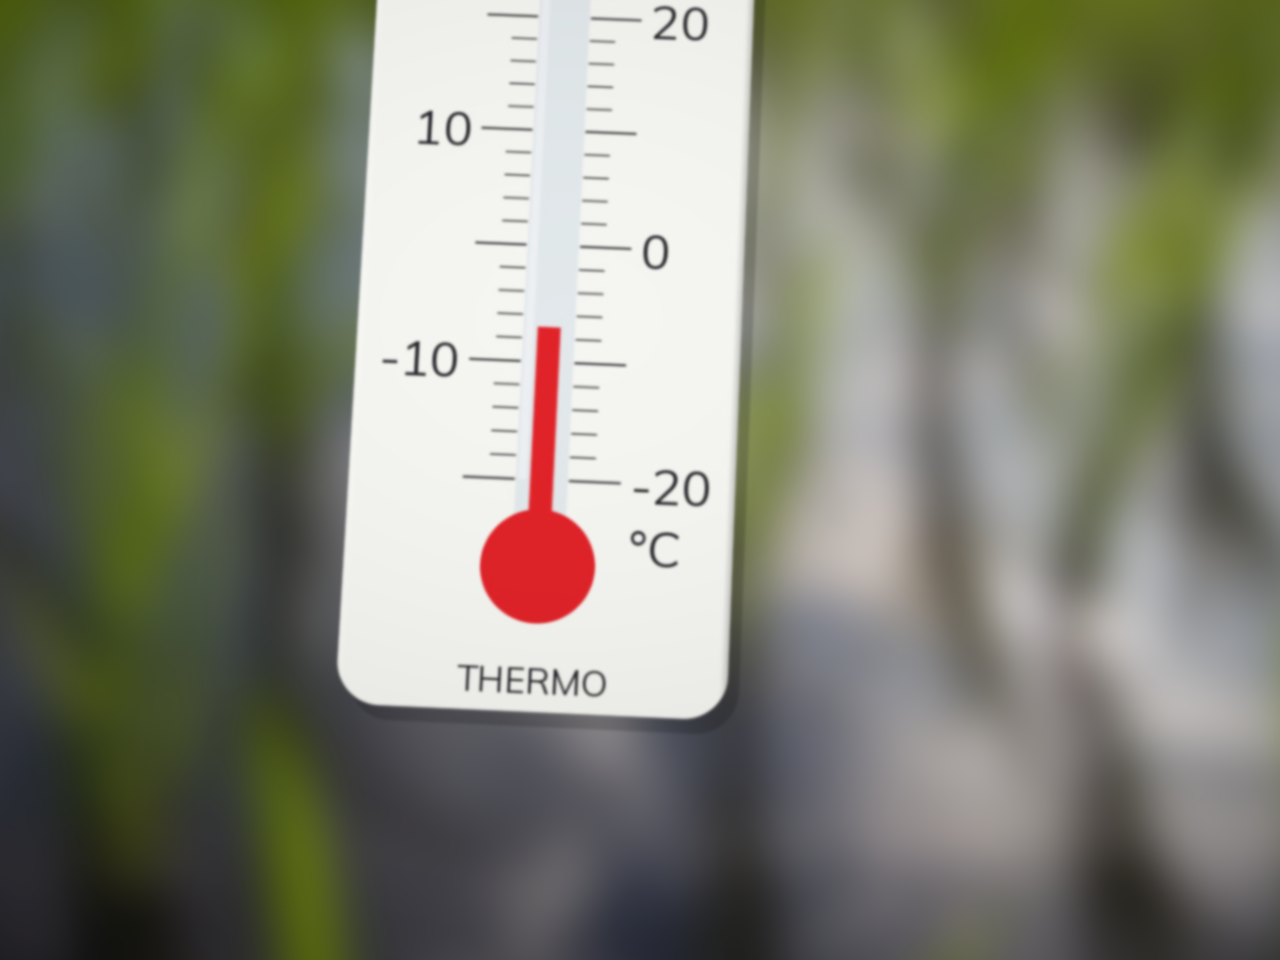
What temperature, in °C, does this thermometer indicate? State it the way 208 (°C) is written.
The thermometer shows -7 (°C)
